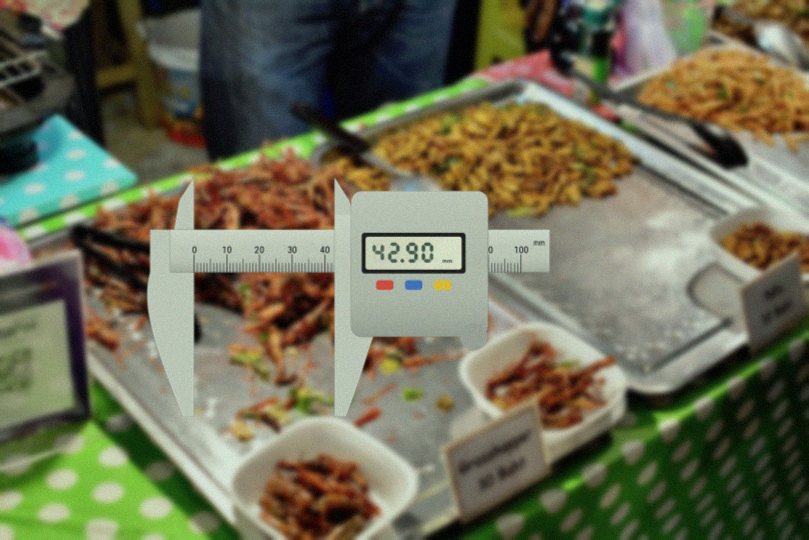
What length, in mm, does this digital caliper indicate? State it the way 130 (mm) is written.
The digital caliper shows 42.90 (mm)
